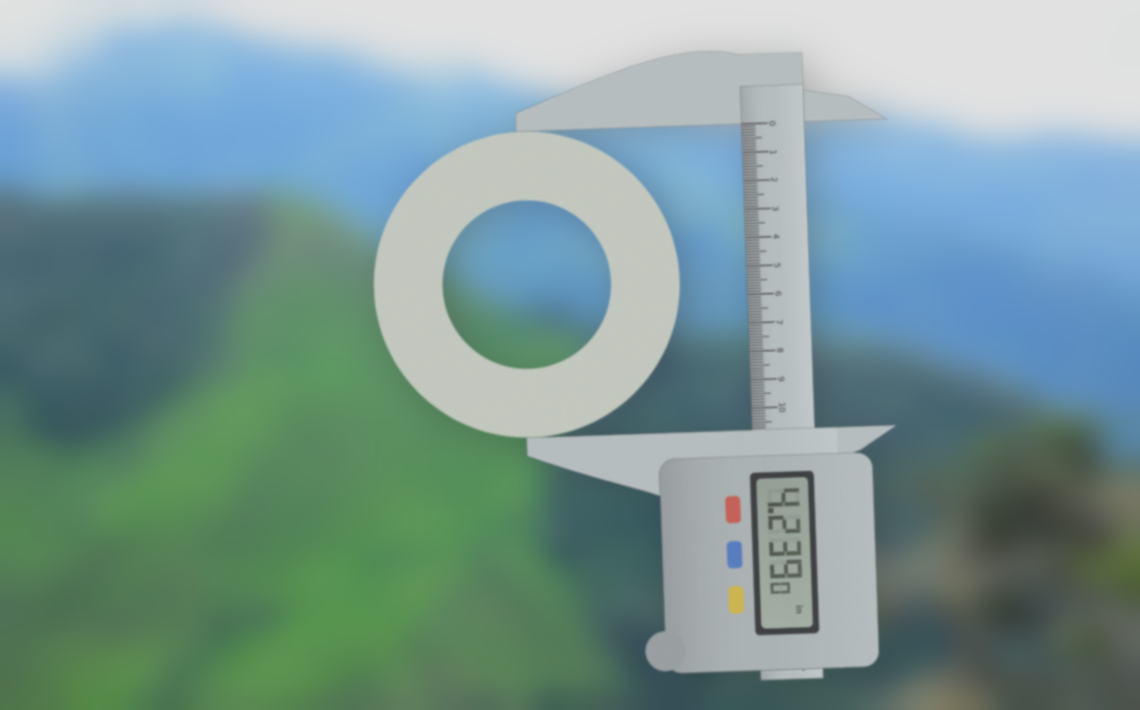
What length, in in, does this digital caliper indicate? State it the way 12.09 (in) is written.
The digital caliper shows 4.2390 (in)
